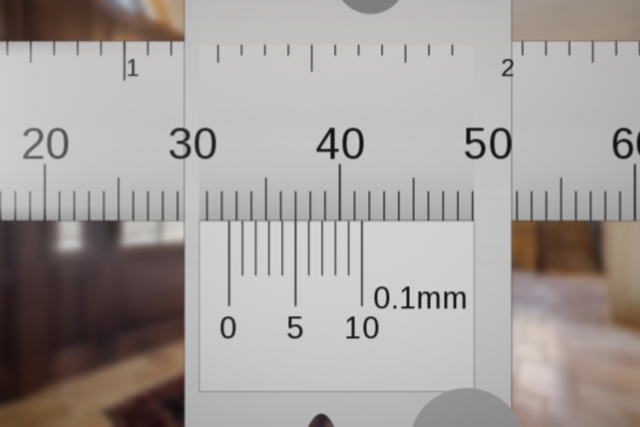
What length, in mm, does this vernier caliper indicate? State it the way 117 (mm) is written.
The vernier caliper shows 32.5 (mm)
